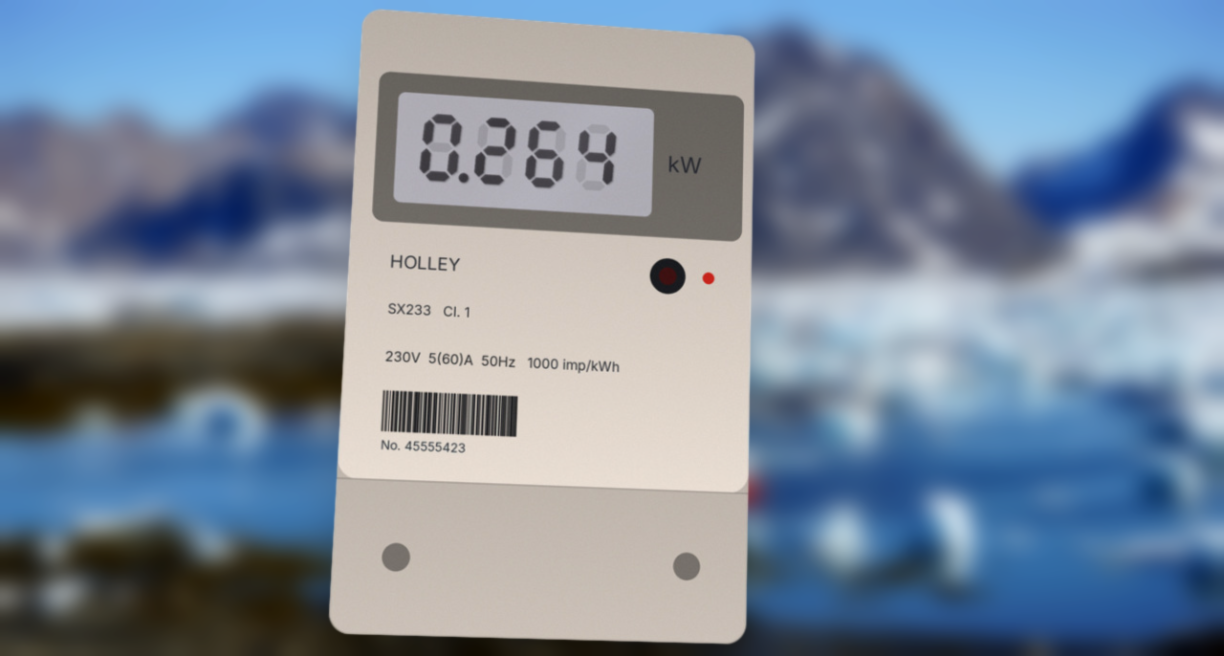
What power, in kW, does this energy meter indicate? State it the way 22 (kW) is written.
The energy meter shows 0.264 (kW)
